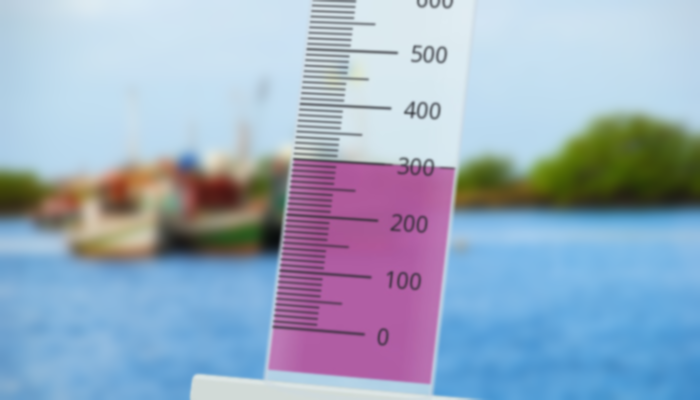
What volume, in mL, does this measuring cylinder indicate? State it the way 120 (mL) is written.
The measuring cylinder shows 300 (mL)
